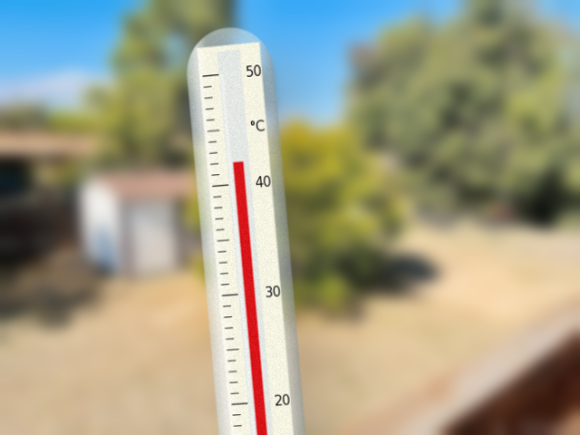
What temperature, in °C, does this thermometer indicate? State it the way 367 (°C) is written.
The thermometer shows 42 (°C)
